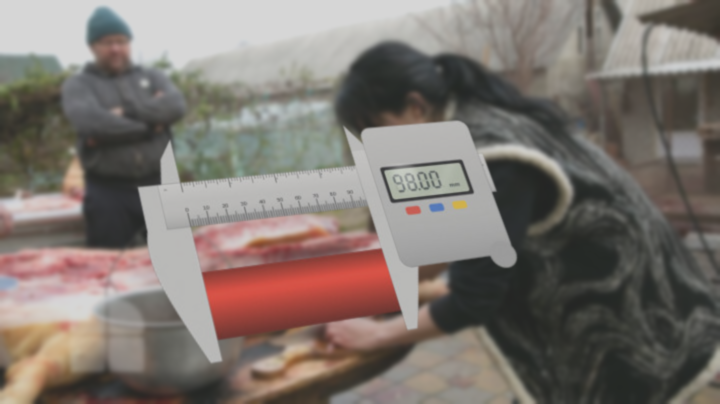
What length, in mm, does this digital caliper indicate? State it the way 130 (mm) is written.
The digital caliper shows 98.00 (mm)
